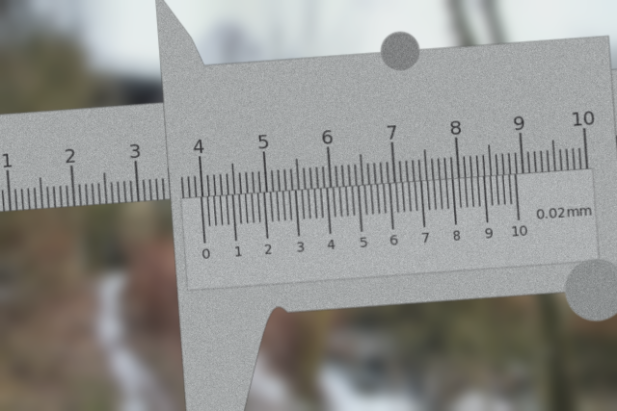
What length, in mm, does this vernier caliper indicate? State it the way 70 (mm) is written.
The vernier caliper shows 39.8 (mm)
